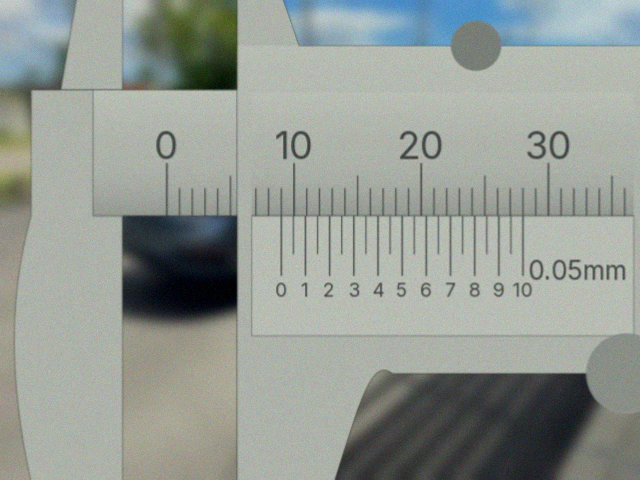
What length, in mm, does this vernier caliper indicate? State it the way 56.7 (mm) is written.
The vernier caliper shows 9.0 (mm)
